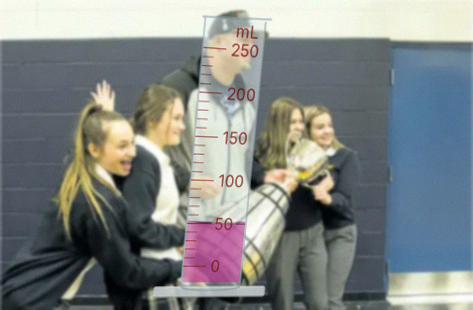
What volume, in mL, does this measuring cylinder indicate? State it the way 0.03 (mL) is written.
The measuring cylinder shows 50 (mL)
